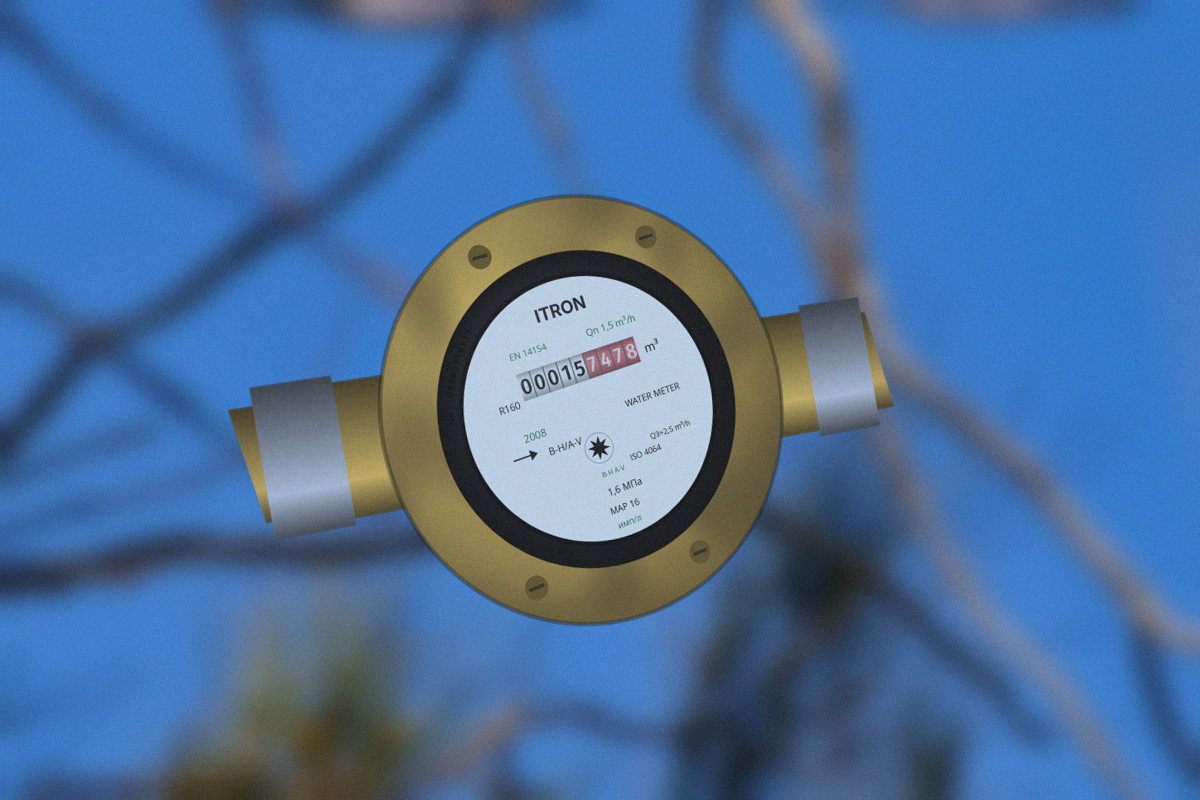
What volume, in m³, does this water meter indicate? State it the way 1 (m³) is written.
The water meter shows 15.7478 (m³)
